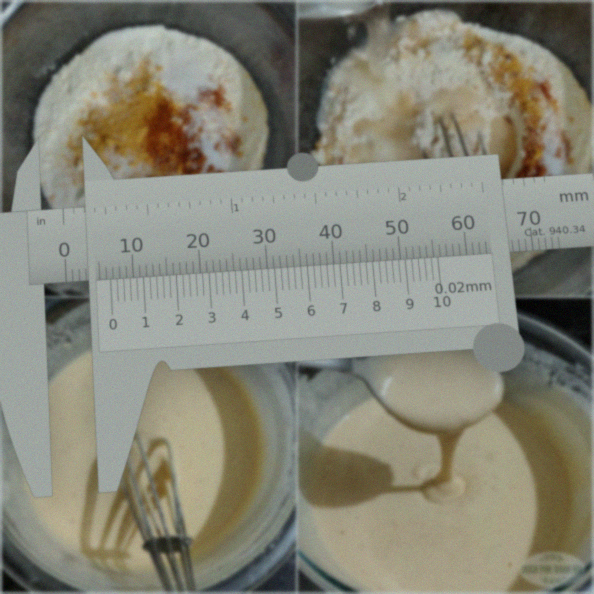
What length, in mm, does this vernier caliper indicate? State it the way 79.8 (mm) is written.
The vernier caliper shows 6.6 (mm)
